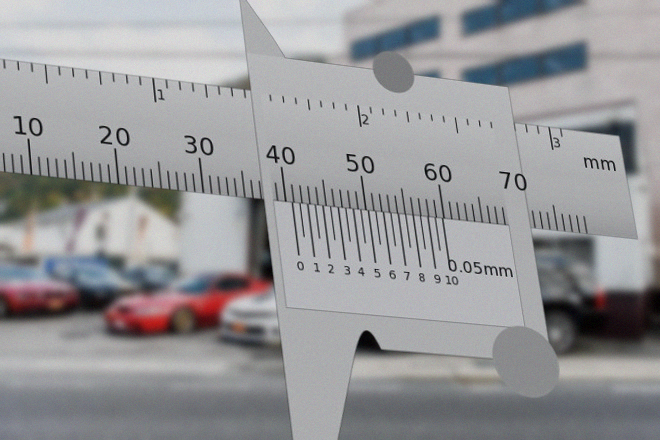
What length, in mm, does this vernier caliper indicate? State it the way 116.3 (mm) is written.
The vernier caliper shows 40.8 (mm)
